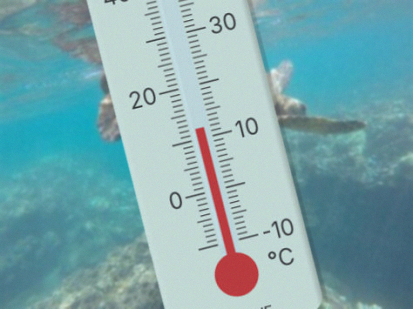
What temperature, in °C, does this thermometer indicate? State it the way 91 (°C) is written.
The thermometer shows 12 (°C)
